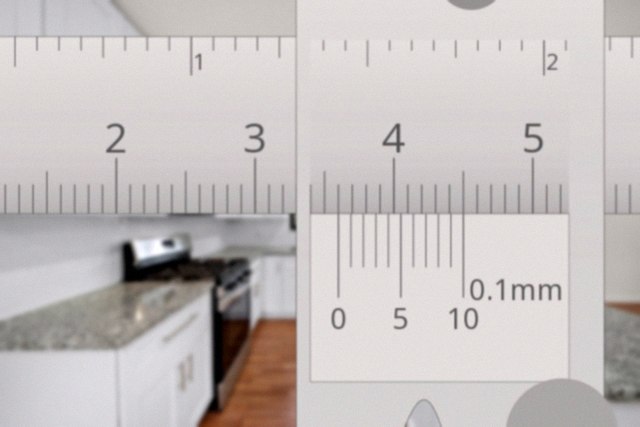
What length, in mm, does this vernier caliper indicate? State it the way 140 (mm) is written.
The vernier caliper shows 36.0 (mm)
